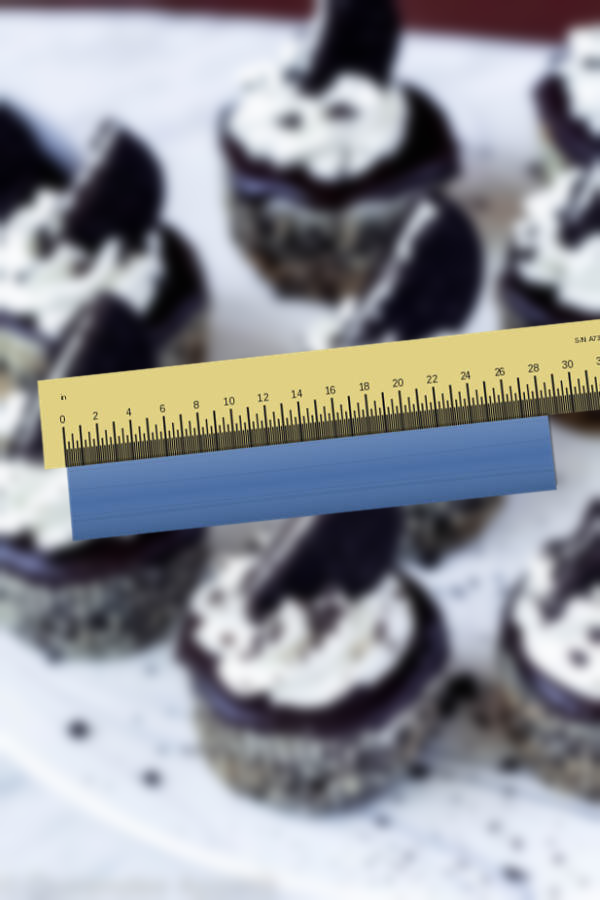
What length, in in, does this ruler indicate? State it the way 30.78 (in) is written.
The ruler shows 28.5 (in)
